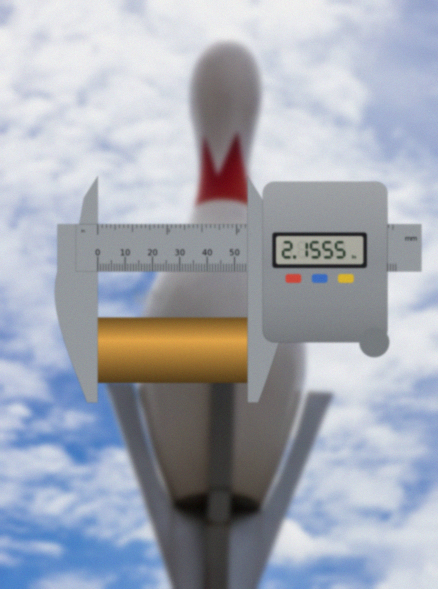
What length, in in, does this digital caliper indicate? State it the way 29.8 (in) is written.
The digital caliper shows 2.1555 (in)
